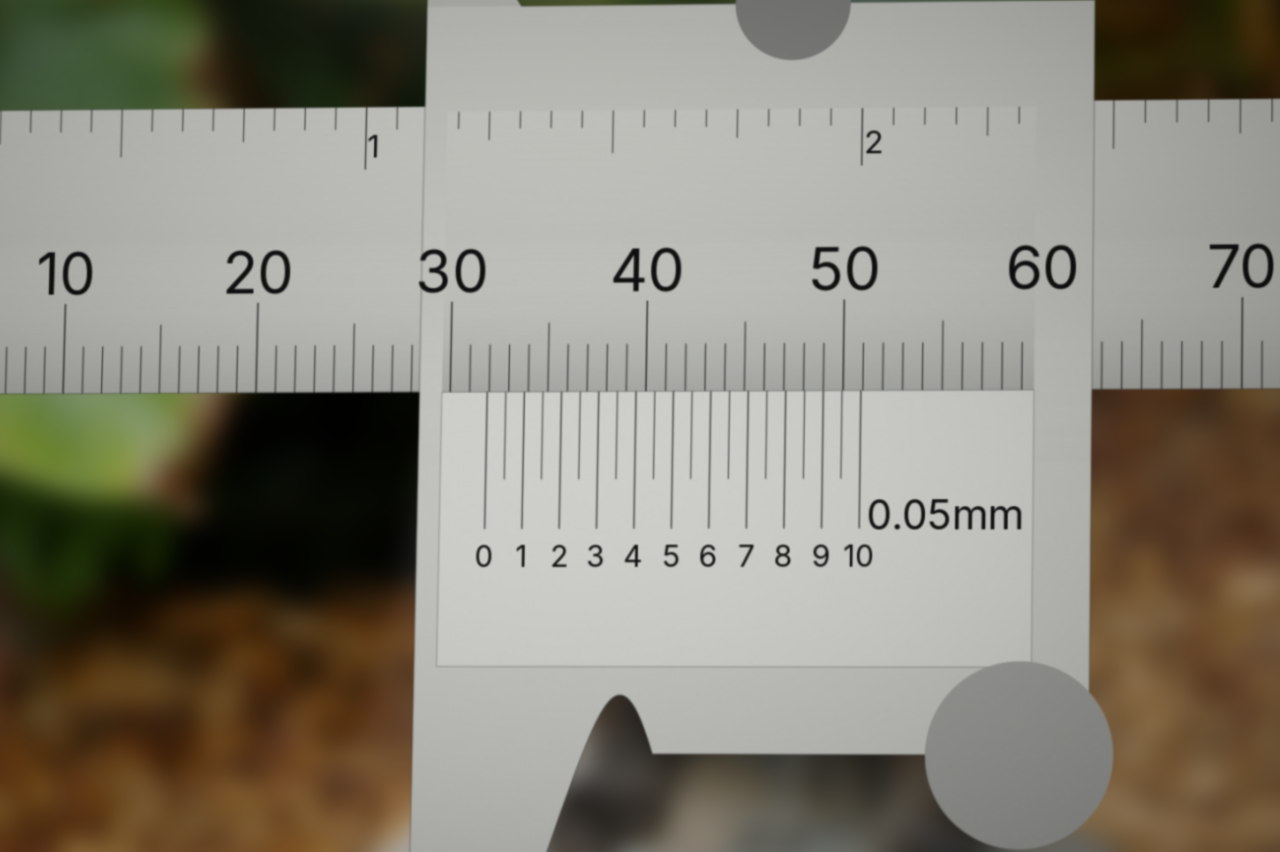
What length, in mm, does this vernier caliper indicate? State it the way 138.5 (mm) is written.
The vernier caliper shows 31.9 (mm)
